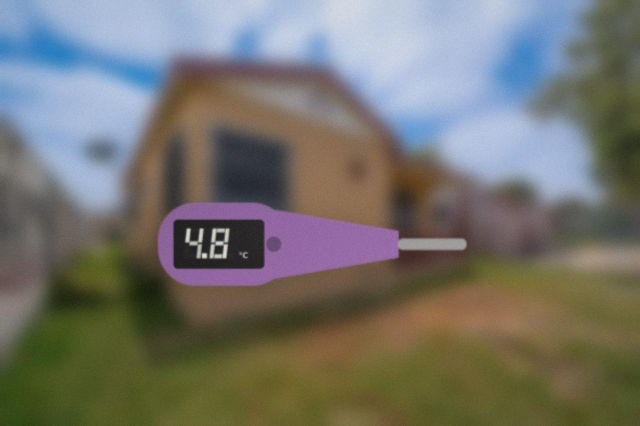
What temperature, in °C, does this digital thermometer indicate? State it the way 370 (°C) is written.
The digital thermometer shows 4.8 (°C)
